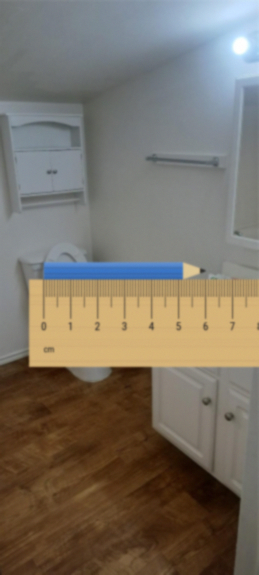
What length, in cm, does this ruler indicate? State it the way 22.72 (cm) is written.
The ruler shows 6 (cm)
